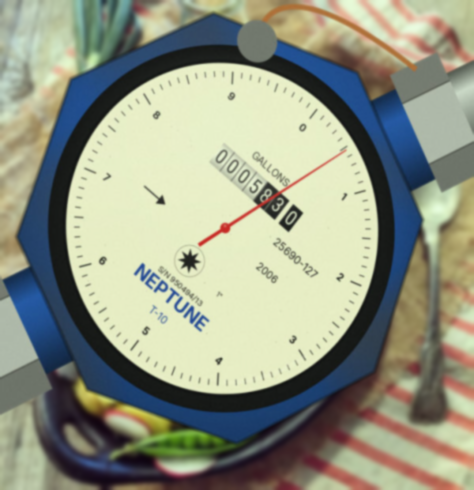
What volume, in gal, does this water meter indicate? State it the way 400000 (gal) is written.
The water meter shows 5830.5 (gal)
